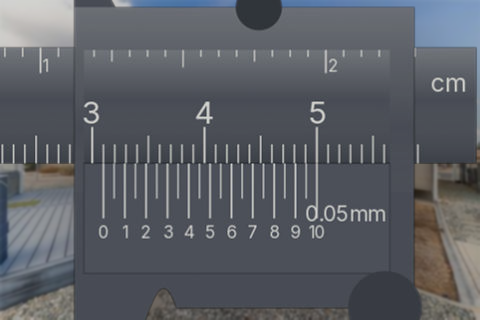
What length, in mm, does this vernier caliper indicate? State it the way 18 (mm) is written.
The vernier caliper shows 31.0 (mm)
